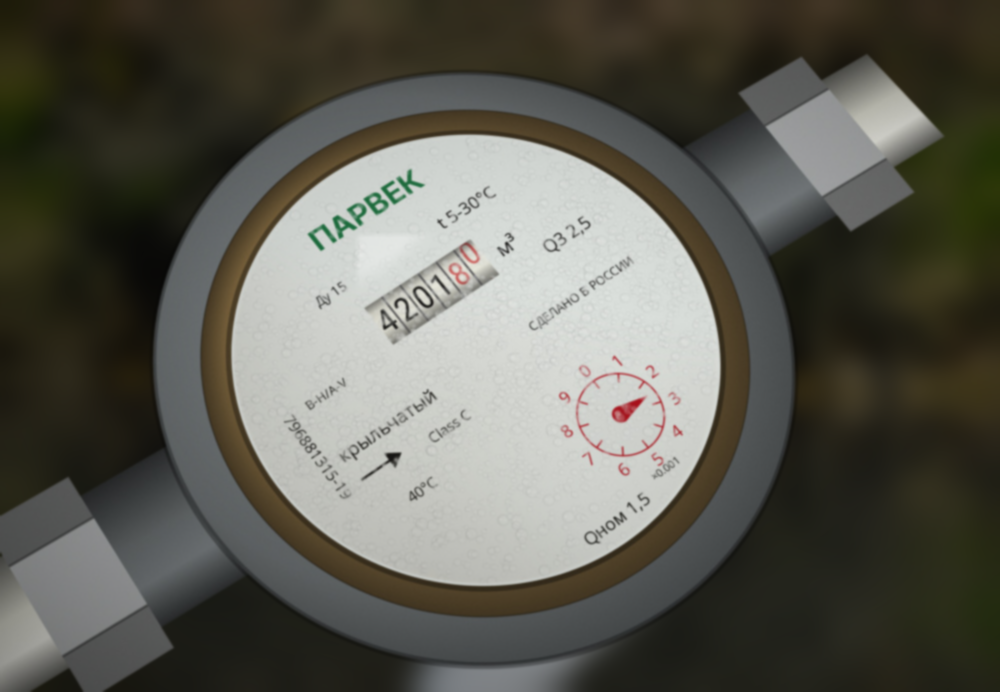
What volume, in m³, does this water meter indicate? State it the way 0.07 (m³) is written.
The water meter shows 4201.802 (m³)
